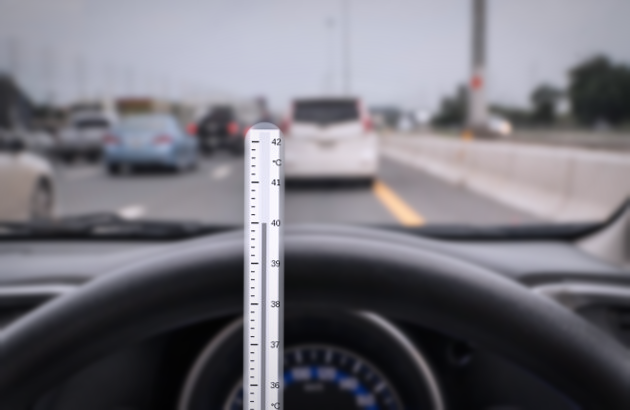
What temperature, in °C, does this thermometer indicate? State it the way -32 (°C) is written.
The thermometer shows 40 (°C)
